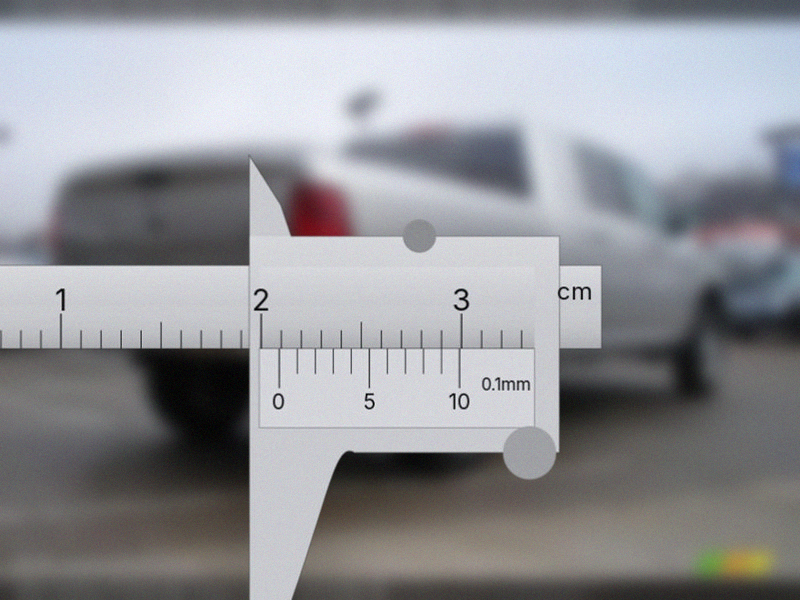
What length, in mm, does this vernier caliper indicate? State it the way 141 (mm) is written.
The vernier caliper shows 20.9 (mm)
